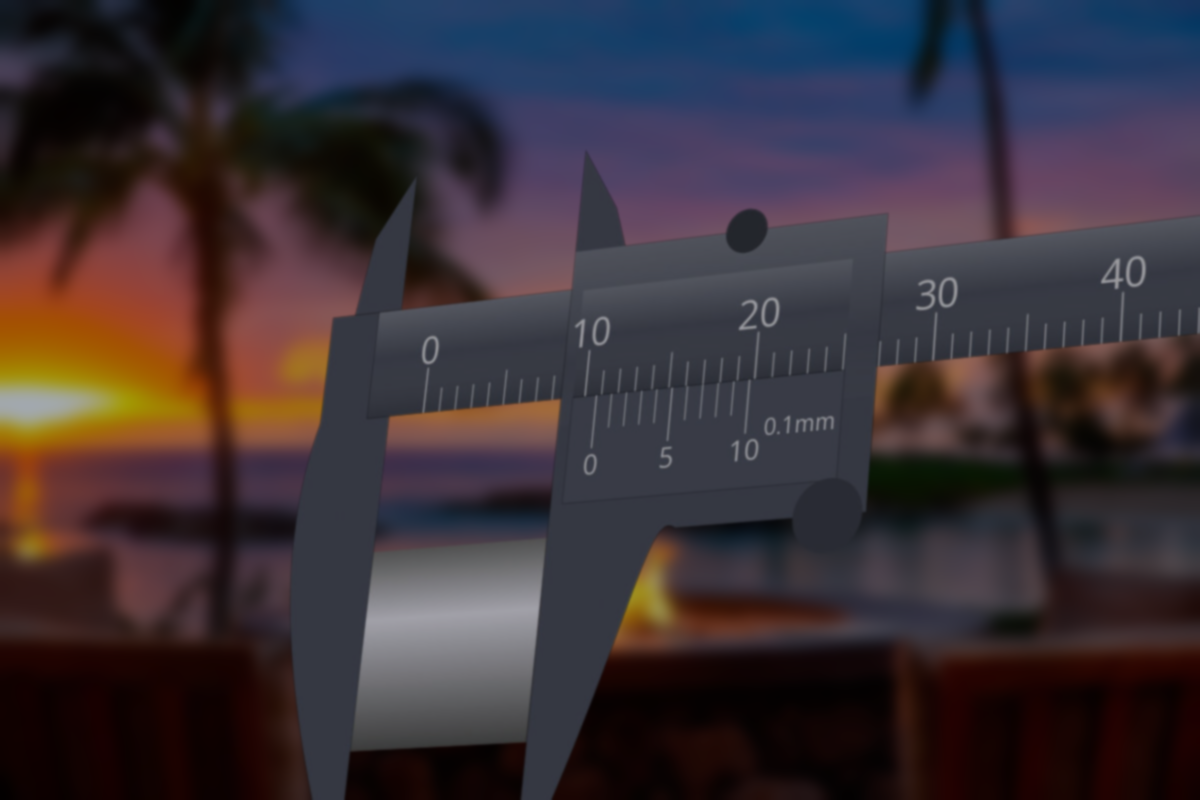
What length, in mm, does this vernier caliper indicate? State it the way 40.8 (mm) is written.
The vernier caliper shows 10.7 (mm)
